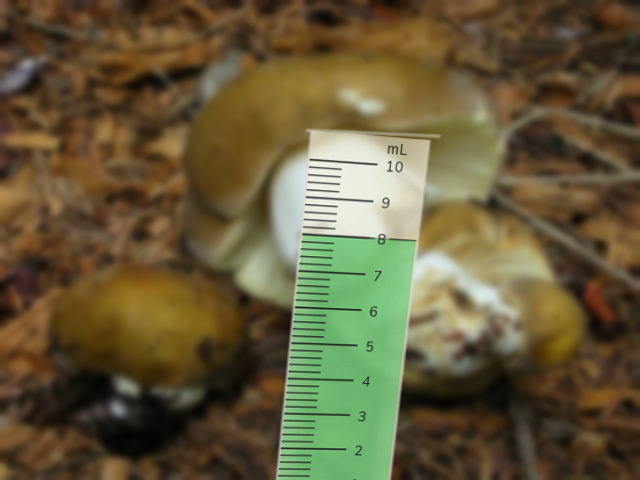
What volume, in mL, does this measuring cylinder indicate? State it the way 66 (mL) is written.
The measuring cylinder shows 8 (mL)
